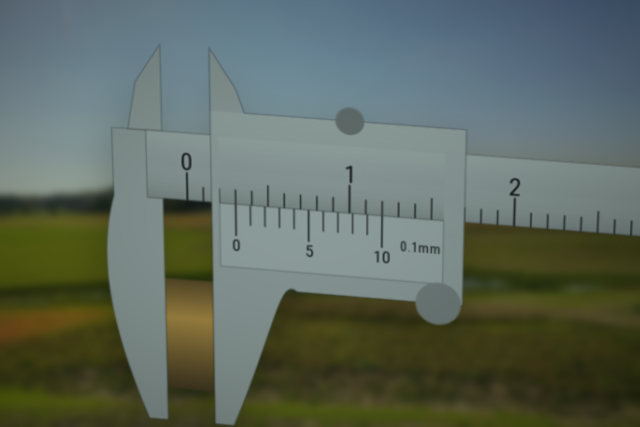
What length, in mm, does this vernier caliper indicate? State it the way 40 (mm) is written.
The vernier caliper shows 3.0 (mm)
